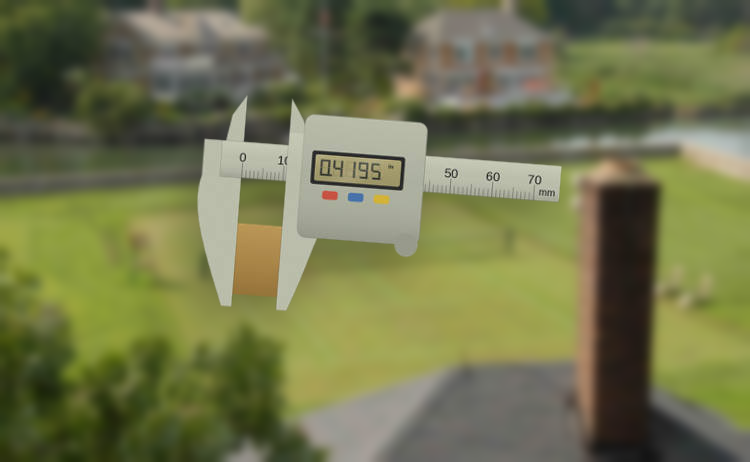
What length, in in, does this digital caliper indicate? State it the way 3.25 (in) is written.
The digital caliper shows 0.4195 (in)
